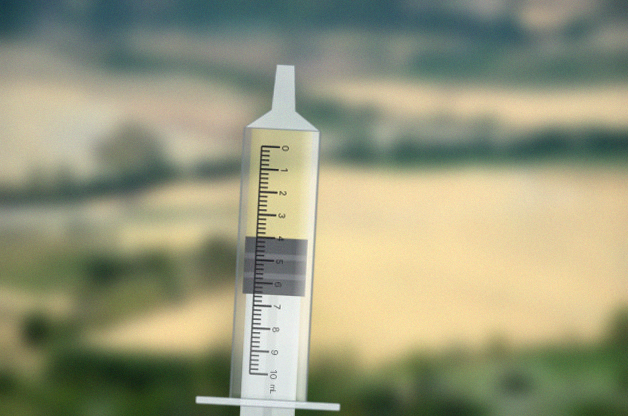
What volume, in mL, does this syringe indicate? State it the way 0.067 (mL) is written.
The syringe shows 4 (mL)
